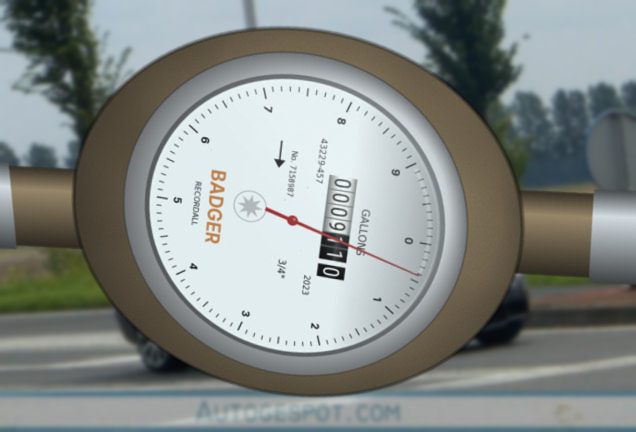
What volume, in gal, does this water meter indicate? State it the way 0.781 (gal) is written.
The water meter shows 9110.4 (gal)
